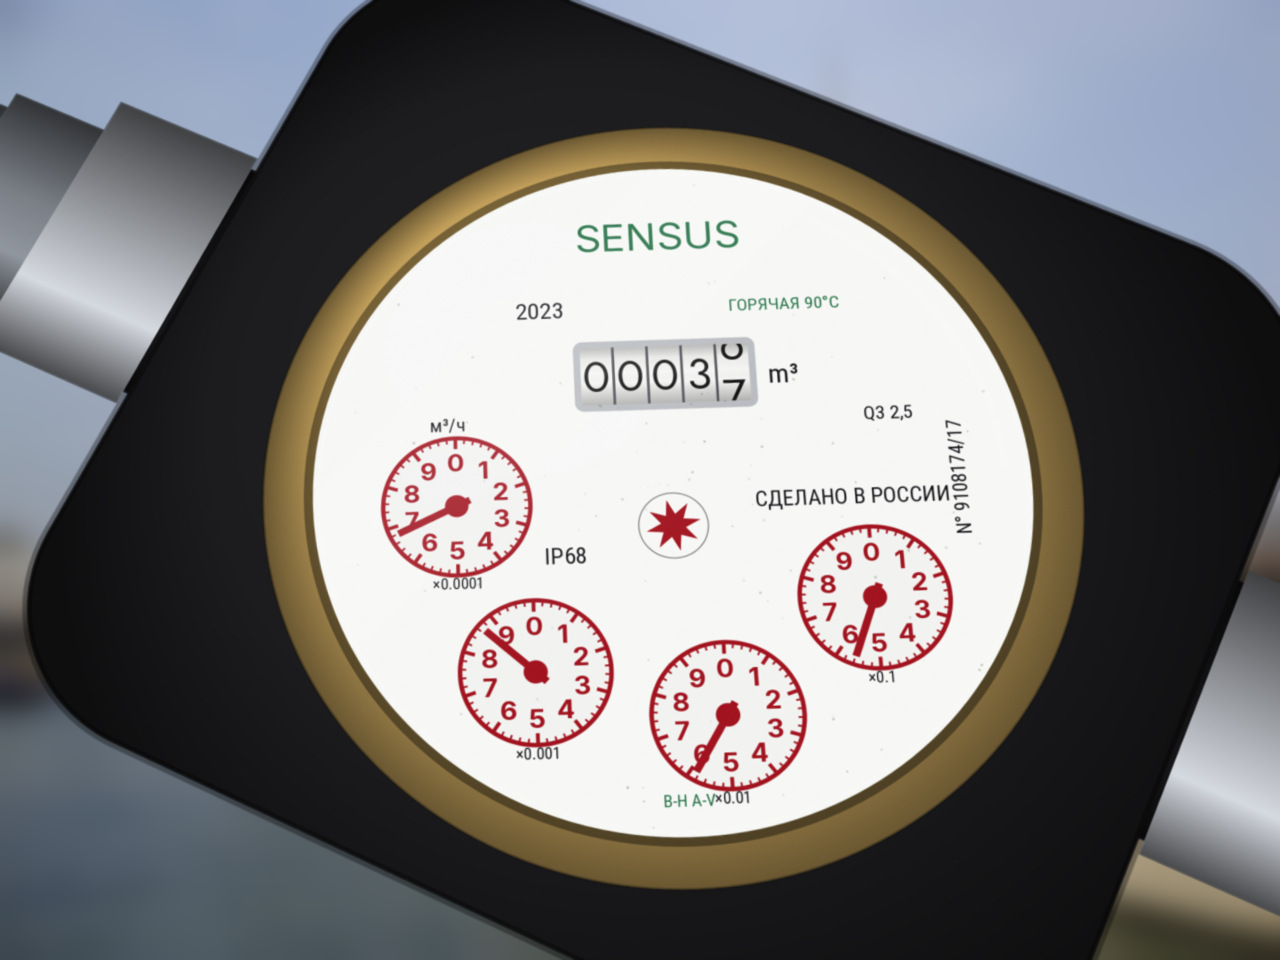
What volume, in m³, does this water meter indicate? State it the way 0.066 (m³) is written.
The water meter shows 36.5586 (m³)
